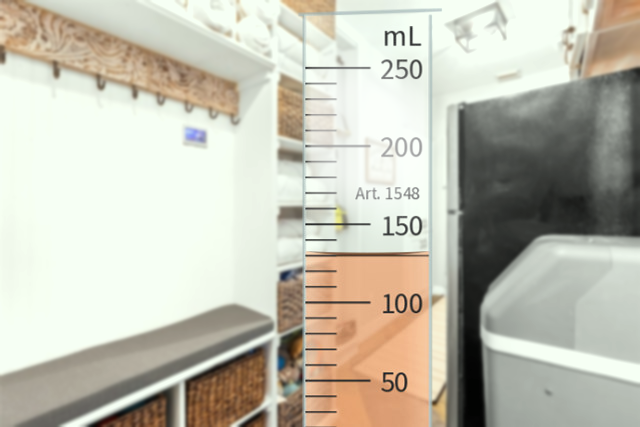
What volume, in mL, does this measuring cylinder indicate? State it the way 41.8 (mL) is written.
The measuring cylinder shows 130 (mL)
